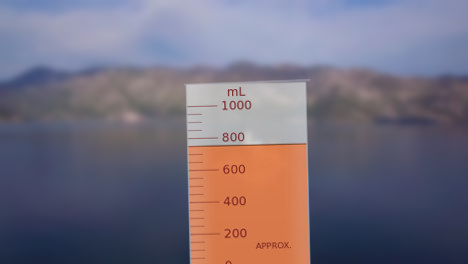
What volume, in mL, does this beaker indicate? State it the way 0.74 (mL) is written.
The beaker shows 750 (mL)
